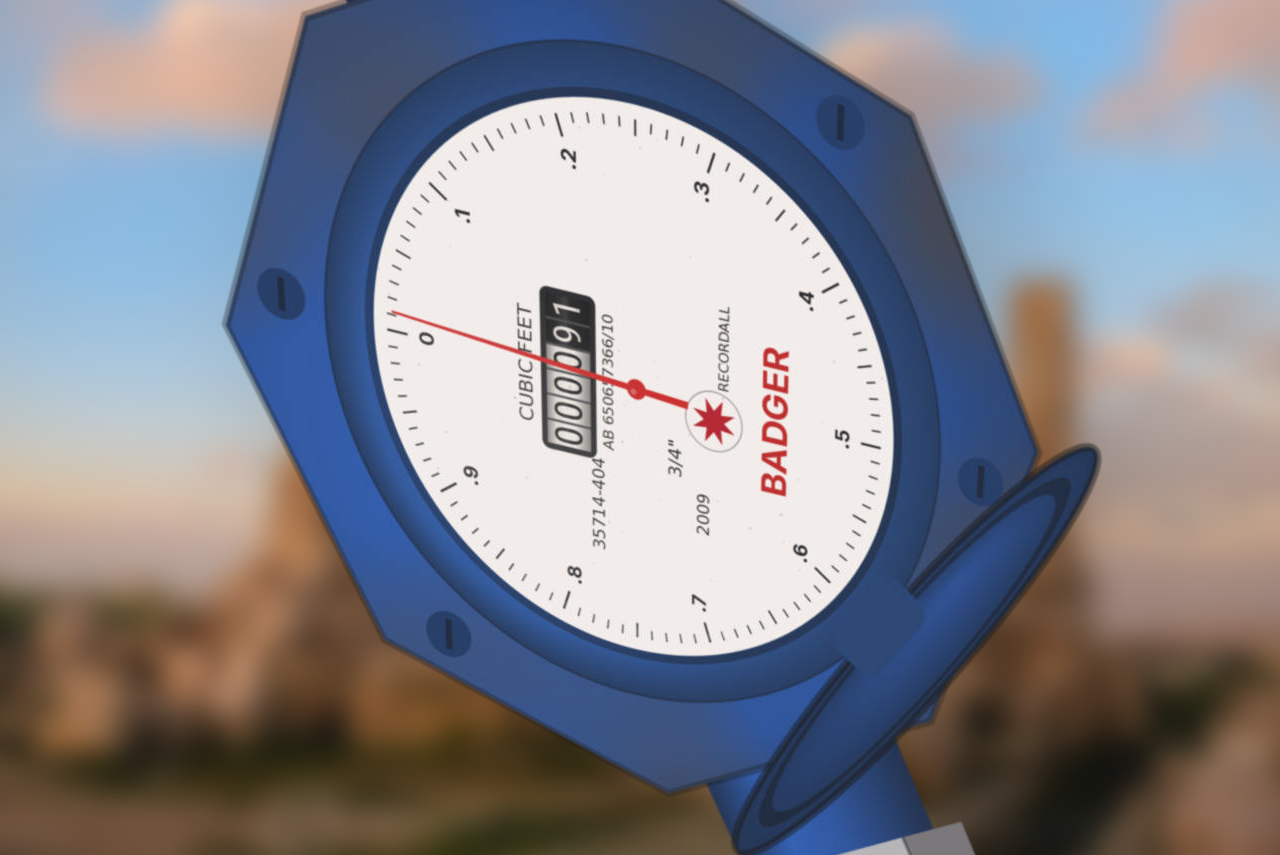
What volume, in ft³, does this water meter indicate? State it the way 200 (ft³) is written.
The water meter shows 91.01 (ft³)
